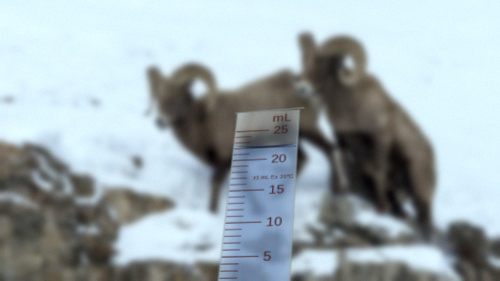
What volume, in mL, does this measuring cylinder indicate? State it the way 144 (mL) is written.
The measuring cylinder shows 22 (mL)
